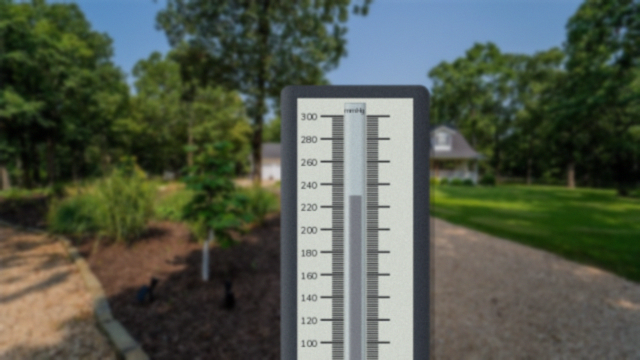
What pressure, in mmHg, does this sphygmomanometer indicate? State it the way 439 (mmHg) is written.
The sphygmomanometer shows 230 (mmHg)
